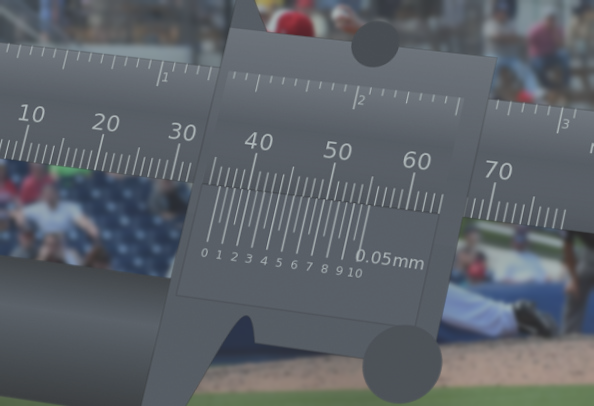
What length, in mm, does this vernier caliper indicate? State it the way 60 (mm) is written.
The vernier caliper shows 36.4 (mm)
